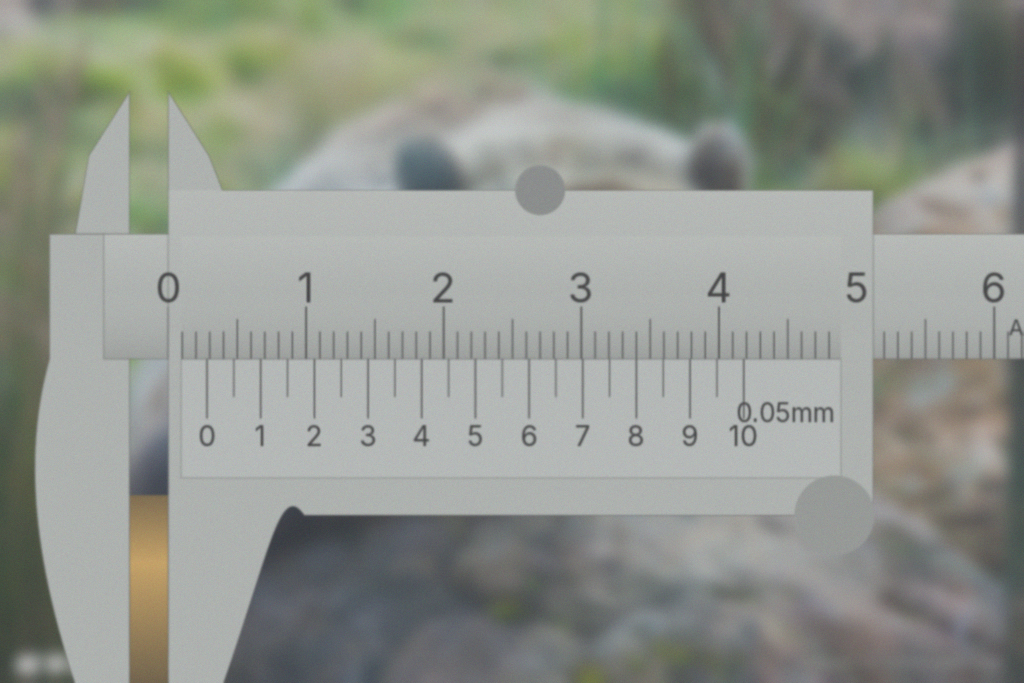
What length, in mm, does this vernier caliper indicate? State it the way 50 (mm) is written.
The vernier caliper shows 2.8 (mm)
